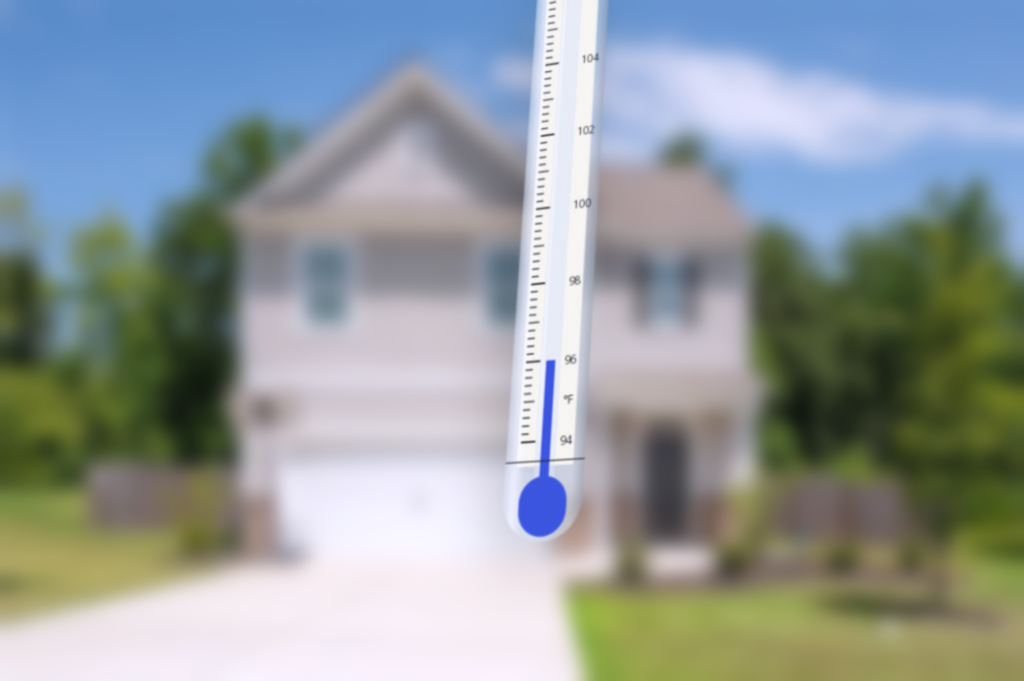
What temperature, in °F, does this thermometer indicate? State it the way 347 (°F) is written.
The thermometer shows 96 (°F)
